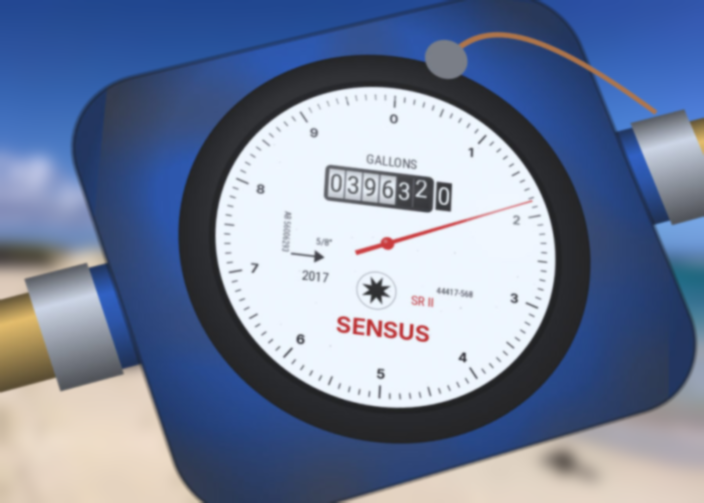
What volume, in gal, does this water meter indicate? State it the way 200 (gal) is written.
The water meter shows 396321.8 (gal)
